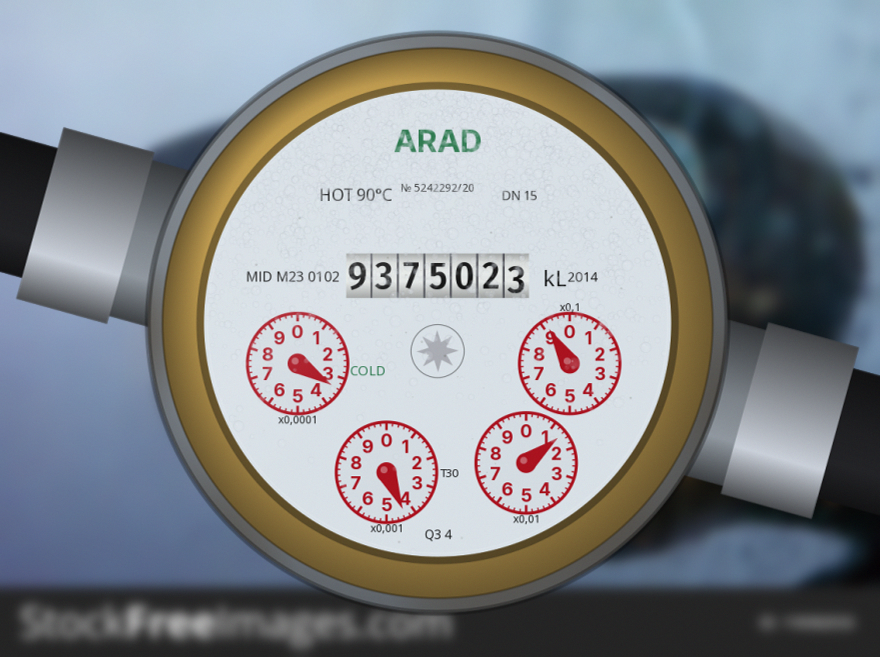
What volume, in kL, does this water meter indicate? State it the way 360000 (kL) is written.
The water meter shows 9375022.9143 (kL)
